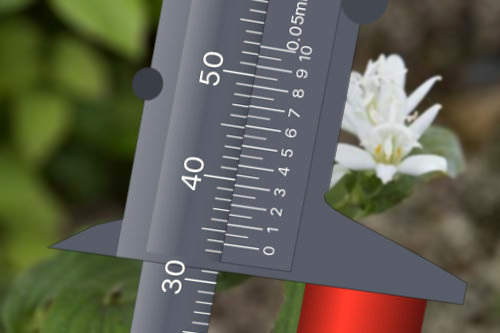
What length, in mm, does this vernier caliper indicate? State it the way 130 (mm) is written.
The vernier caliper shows 33.8 (mm)
